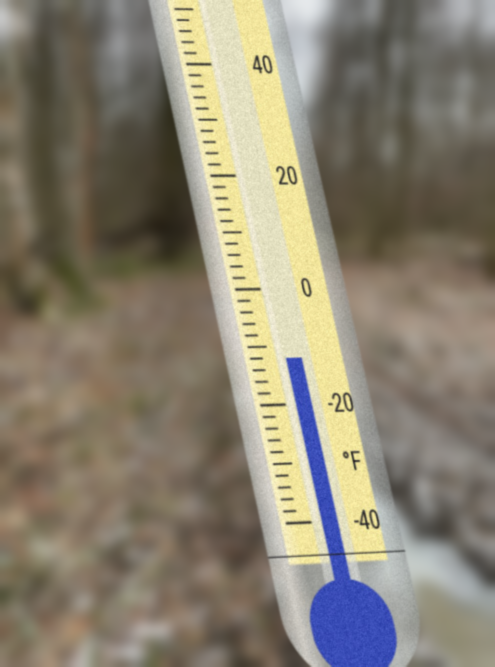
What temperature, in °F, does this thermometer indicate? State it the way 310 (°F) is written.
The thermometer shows -12 (°F)
